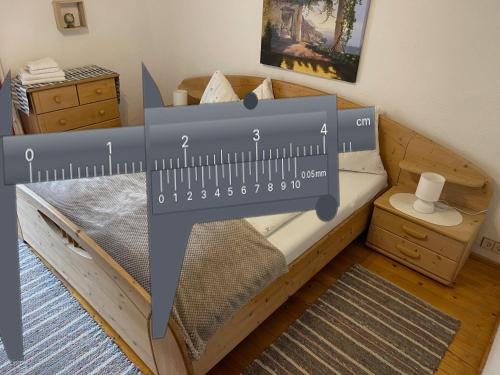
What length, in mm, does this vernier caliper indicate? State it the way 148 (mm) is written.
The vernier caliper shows 16.6 (mm)
